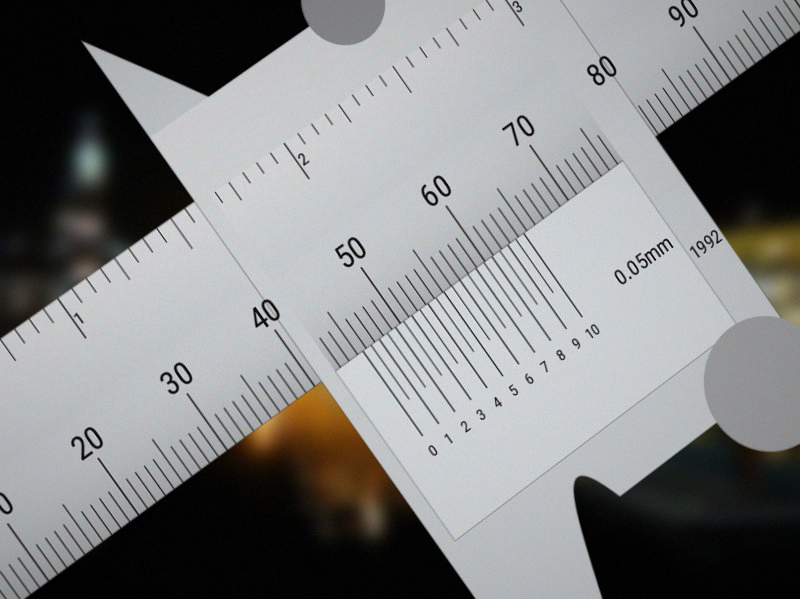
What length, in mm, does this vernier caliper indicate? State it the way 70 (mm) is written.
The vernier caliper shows 45.6 (mm)
